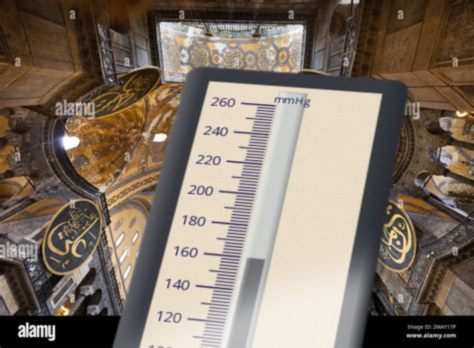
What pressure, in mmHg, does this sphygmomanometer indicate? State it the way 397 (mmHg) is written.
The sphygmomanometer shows 160 (mmHg)
